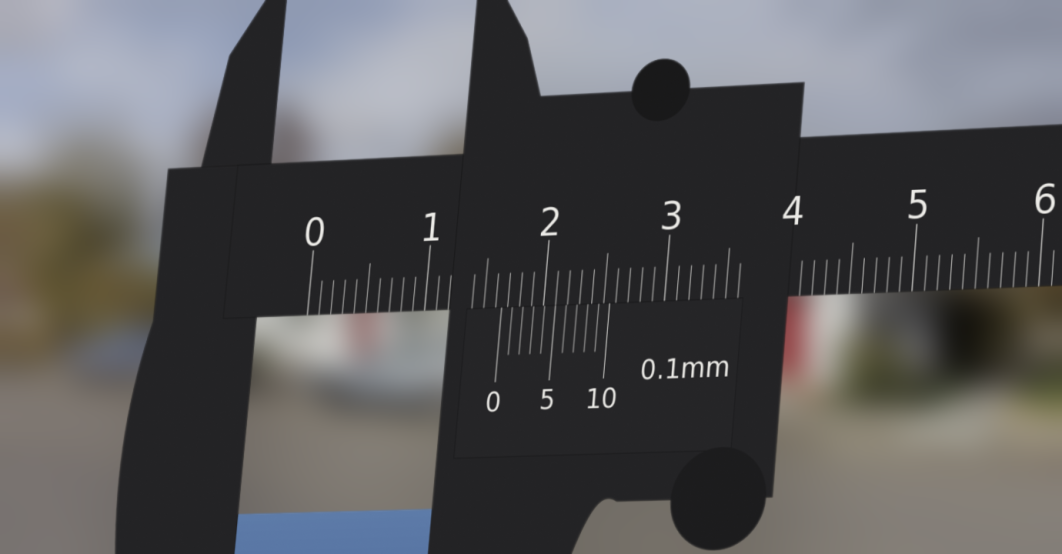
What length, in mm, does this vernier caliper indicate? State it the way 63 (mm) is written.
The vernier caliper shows 16.5 (mm)
